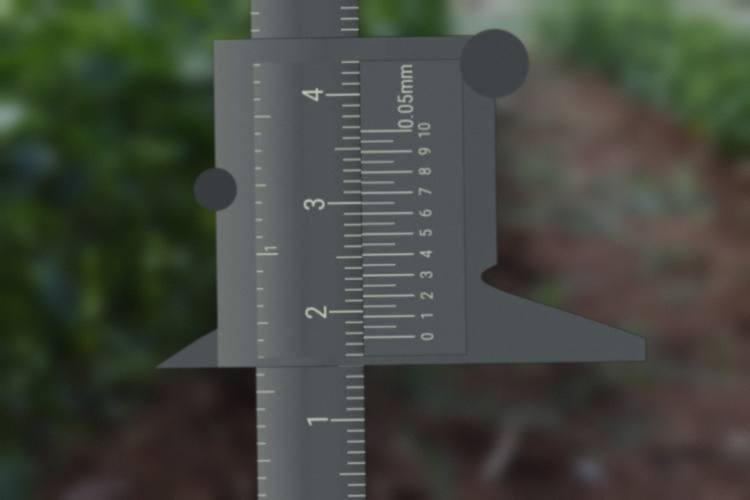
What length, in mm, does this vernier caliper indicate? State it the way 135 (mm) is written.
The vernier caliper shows 17.6 (mm)
